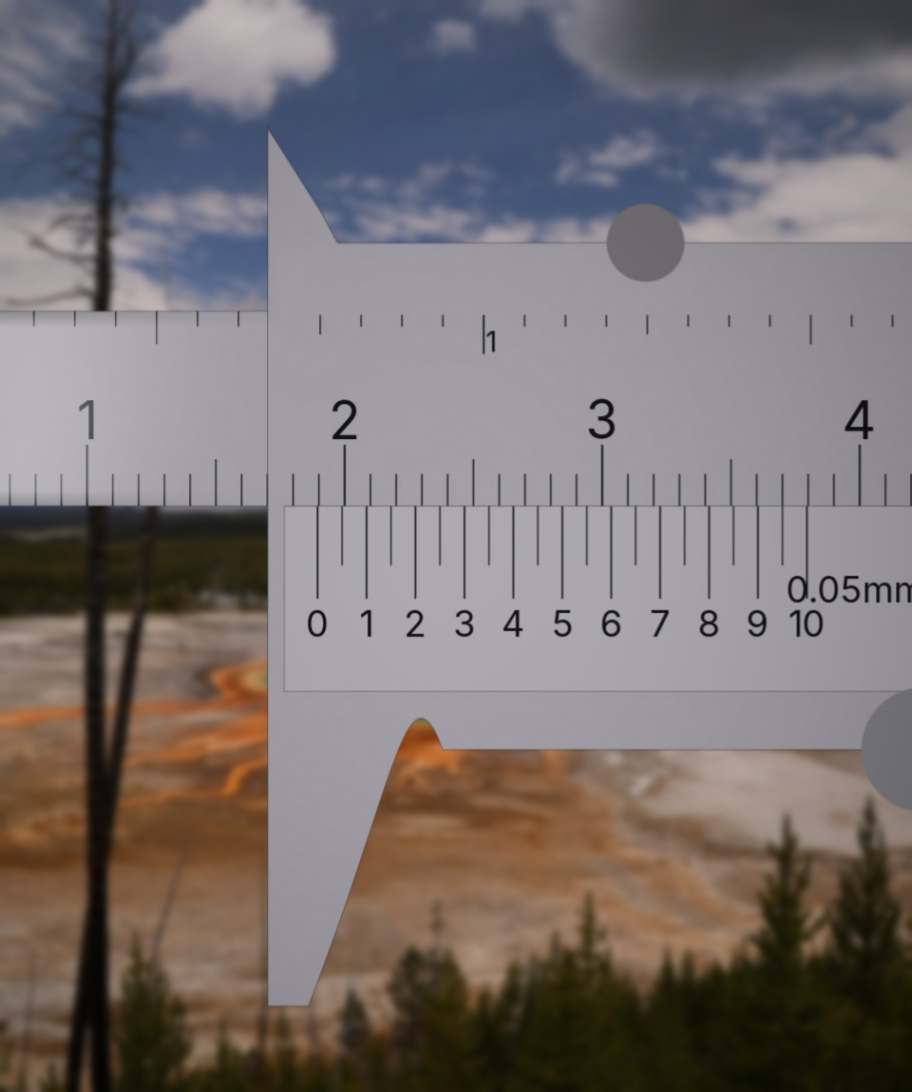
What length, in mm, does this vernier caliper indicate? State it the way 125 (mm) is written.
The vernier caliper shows 18.95 (mm)
